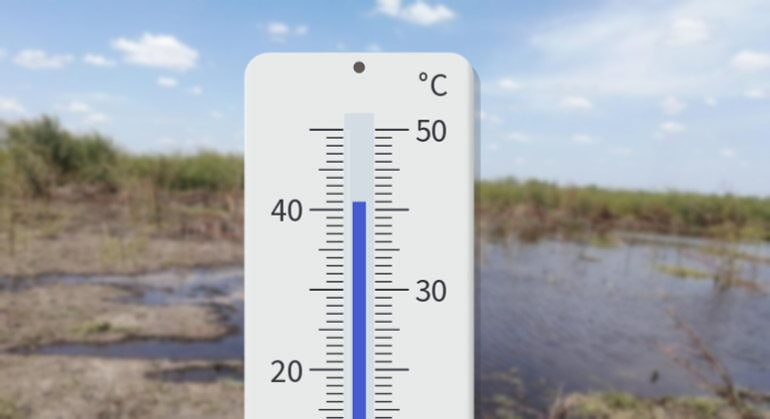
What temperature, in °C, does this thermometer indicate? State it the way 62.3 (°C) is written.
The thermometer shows 41 (°C)
